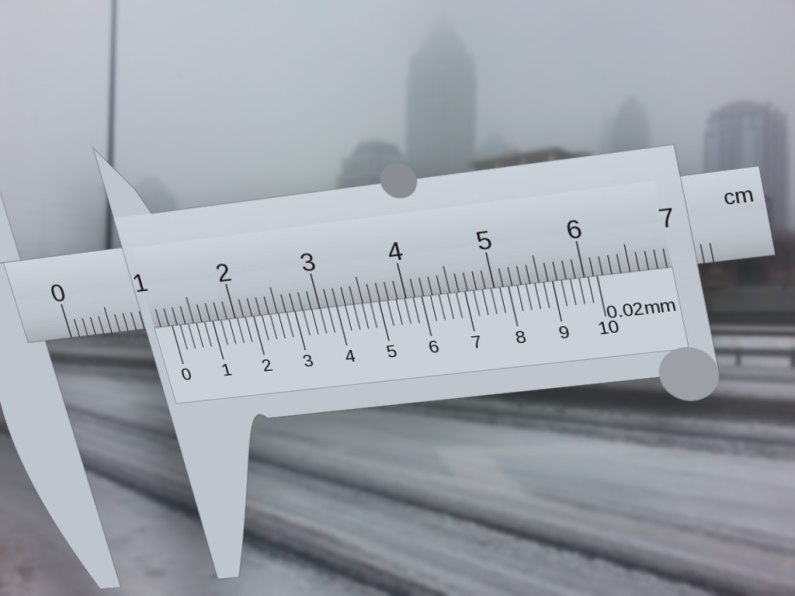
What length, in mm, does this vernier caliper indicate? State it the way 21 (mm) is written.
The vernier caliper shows 12.4 (mm)
